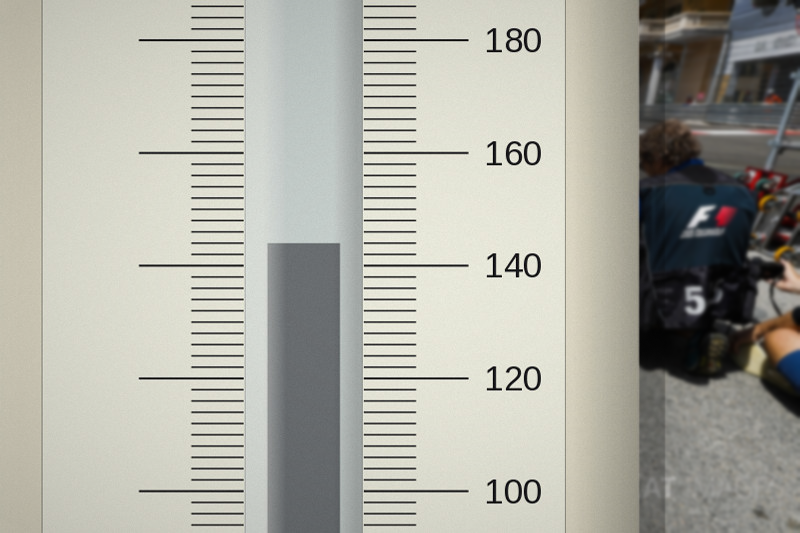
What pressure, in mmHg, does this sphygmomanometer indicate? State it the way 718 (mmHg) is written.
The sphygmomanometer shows 144 (mmHg)
